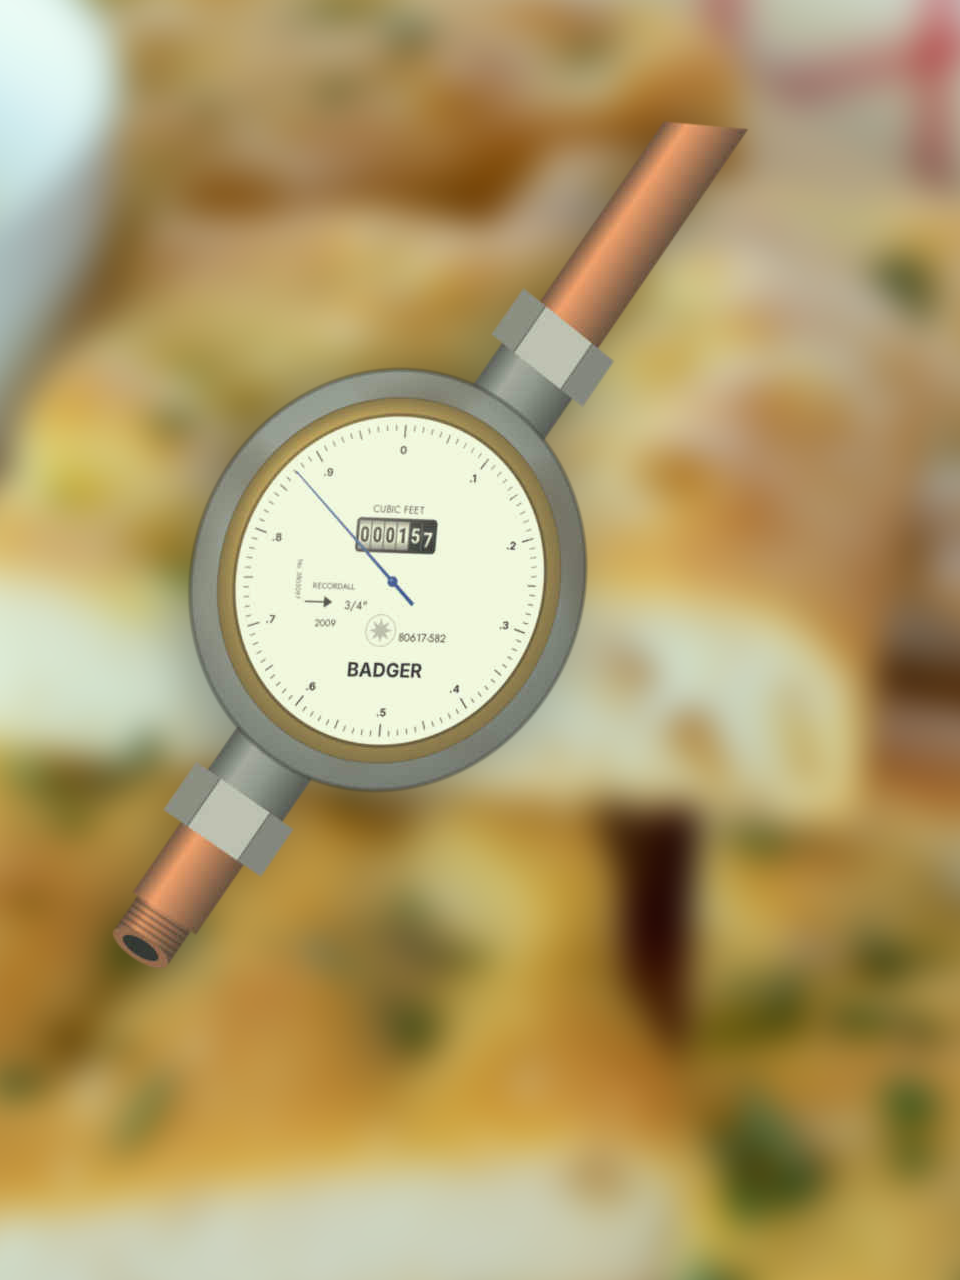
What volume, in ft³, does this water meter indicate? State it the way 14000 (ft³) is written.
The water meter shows 156.87 (ft³)
